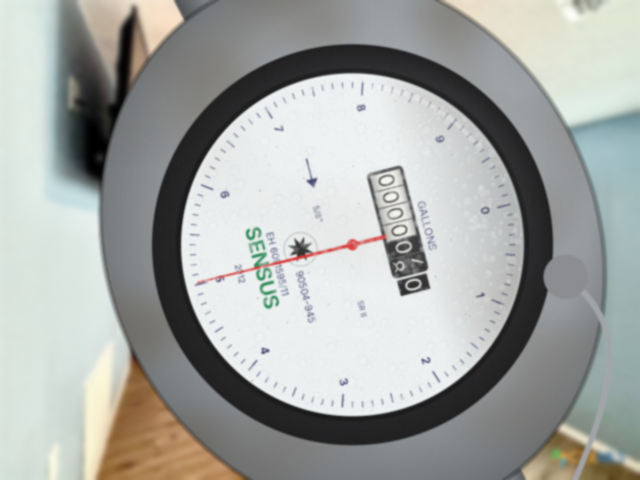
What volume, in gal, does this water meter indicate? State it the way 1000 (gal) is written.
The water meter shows 75.0 (gal)
